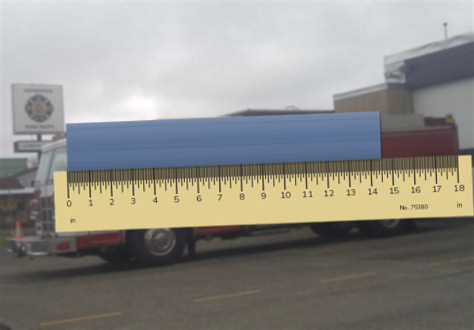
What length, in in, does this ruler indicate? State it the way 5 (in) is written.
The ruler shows 14.5 (in)
